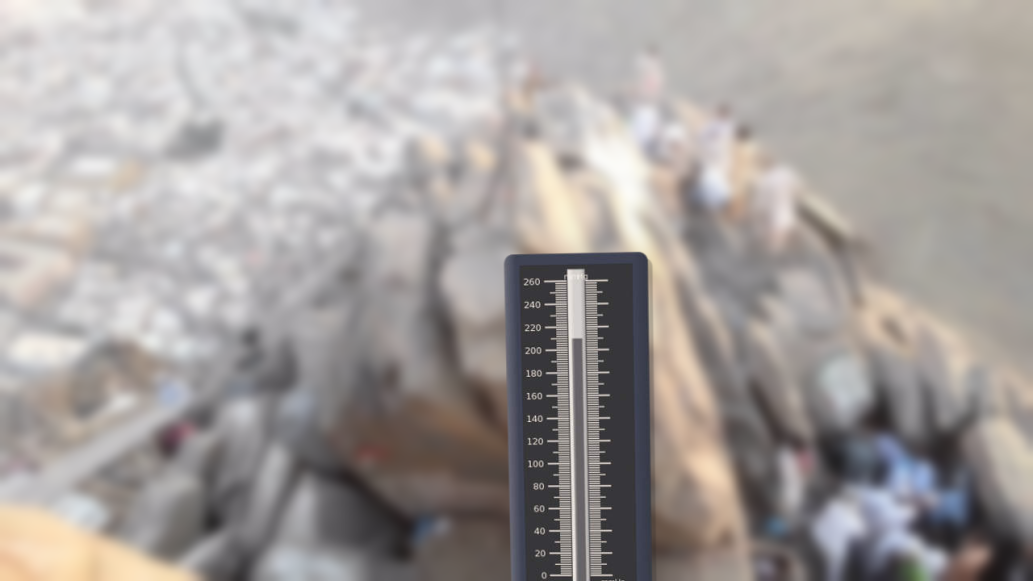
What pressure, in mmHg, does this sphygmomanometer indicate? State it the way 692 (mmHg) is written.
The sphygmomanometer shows 210 (mmHg)
